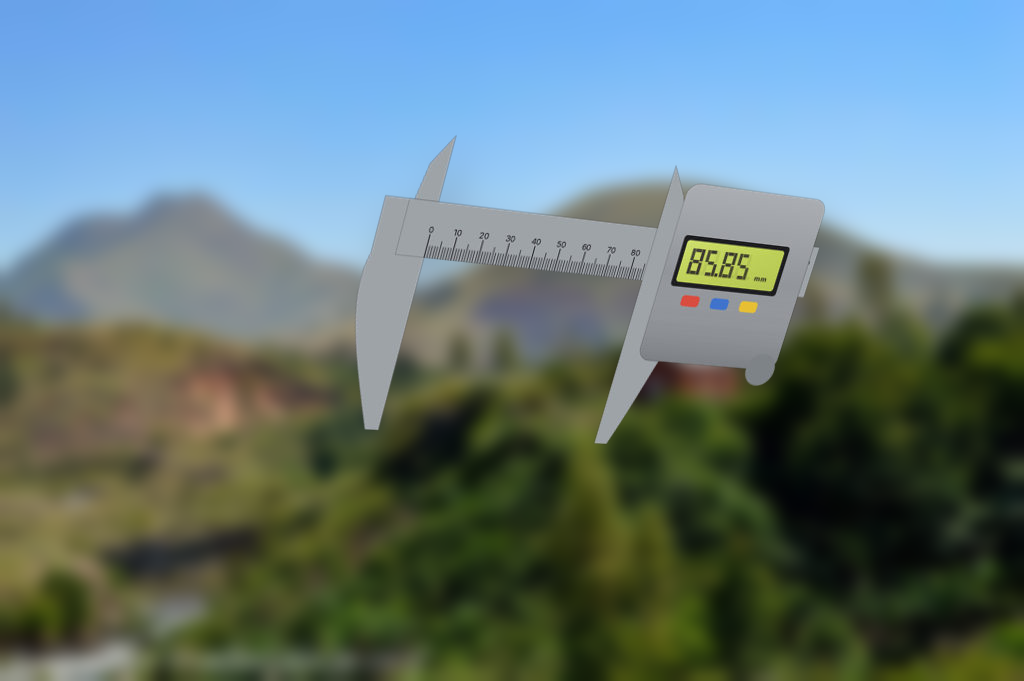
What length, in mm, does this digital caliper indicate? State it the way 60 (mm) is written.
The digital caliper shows 85.85 (mm)
